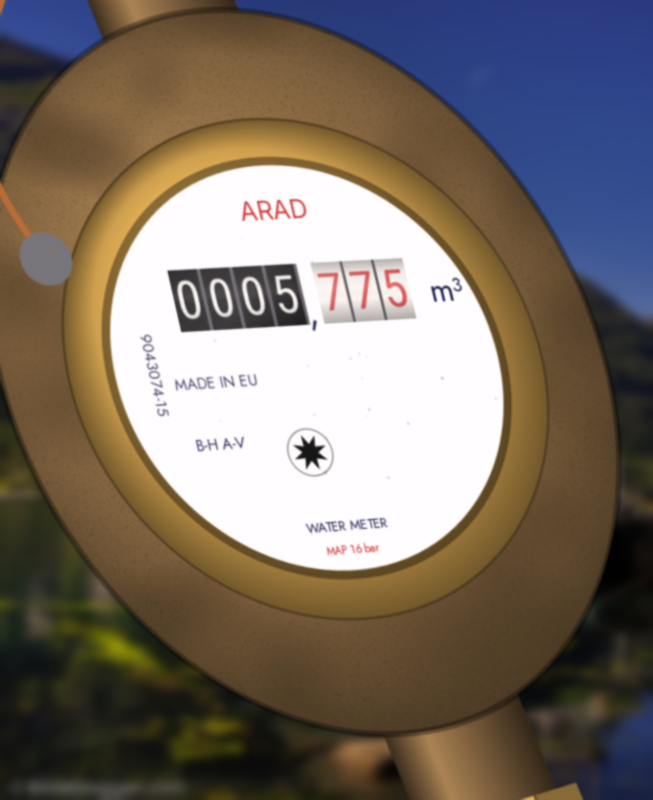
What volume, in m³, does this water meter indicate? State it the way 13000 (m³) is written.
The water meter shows 5.775 (m³)
